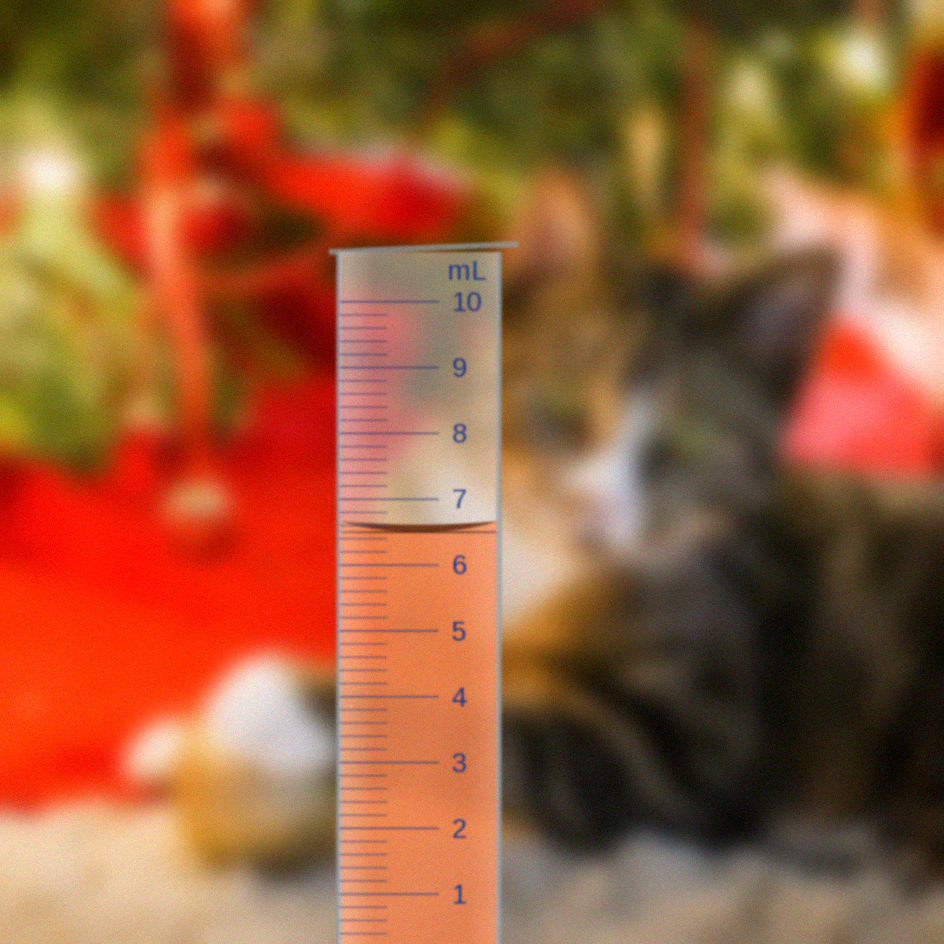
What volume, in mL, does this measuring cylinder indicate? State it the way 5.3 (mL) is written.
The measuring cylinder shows 6.5 (mL)
